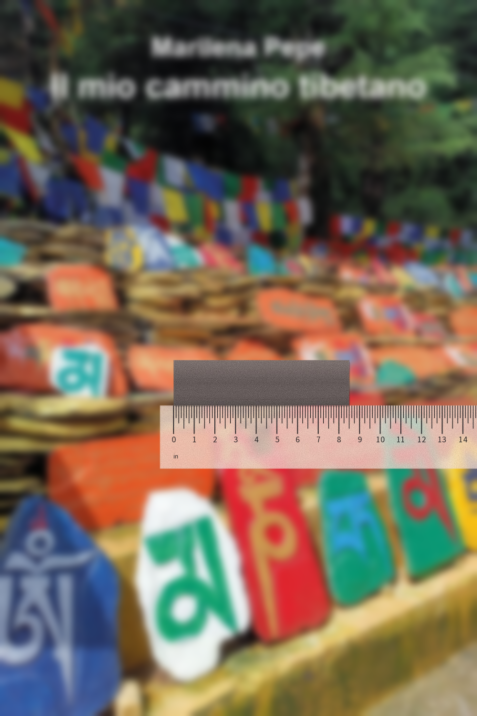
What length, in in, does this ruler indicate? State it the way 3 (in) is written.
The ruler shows 8.5 (in)
